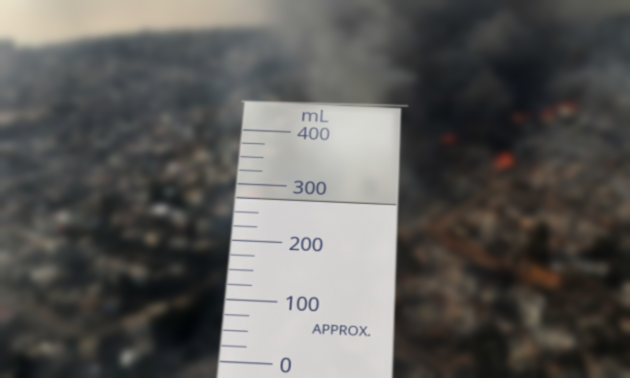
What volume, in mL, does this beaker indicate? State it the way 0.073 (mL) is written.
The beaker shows 275 (mL)
